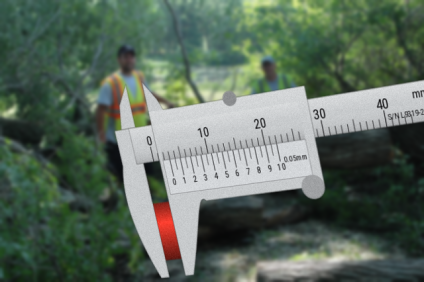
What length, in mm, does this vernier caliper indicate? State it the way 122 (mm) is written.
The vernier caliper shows 3.0 (mm)
